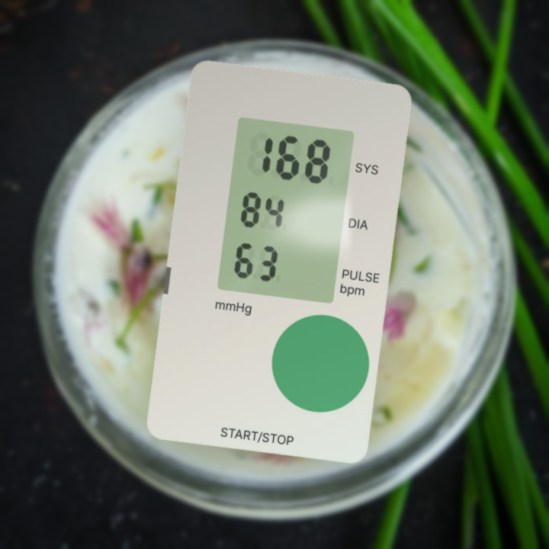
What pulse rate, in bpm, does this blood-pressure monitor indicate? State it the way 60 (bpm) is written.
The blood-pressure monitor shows 63 (bpm)
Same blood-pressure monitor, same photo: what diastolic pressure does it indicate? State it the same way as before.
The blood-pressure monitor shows 84 (mmHg)
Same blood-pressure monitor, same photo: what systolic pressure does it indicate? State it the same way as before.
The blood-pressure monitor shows 168 (mmHg)
